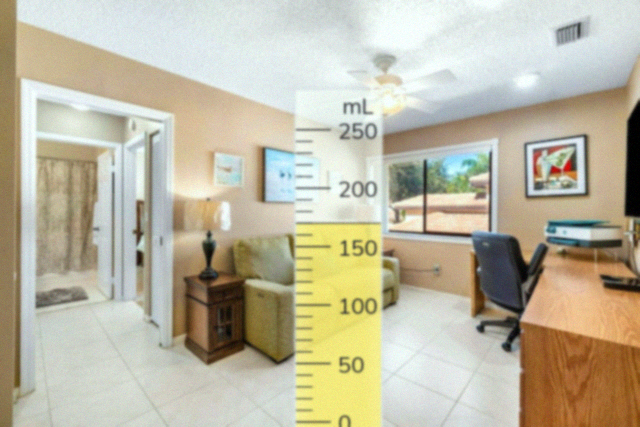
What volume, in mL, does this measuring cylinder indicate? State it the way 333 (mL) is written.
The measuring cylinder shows 170 (mL)
